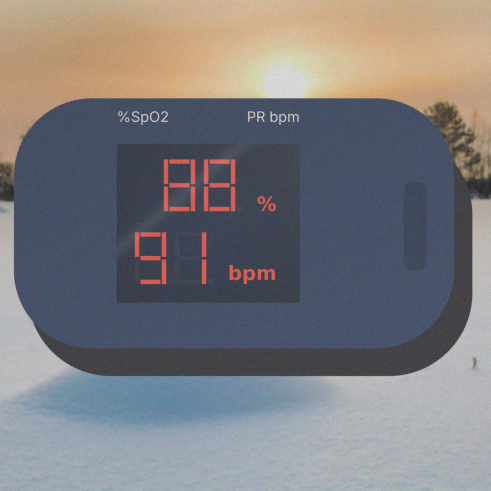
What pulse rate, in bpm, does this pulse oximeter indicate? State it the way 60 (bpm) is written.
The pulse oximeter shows 91 (bpm)
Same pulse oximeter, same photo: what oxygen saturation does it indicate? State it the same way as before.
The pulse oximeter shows 88 (%)
